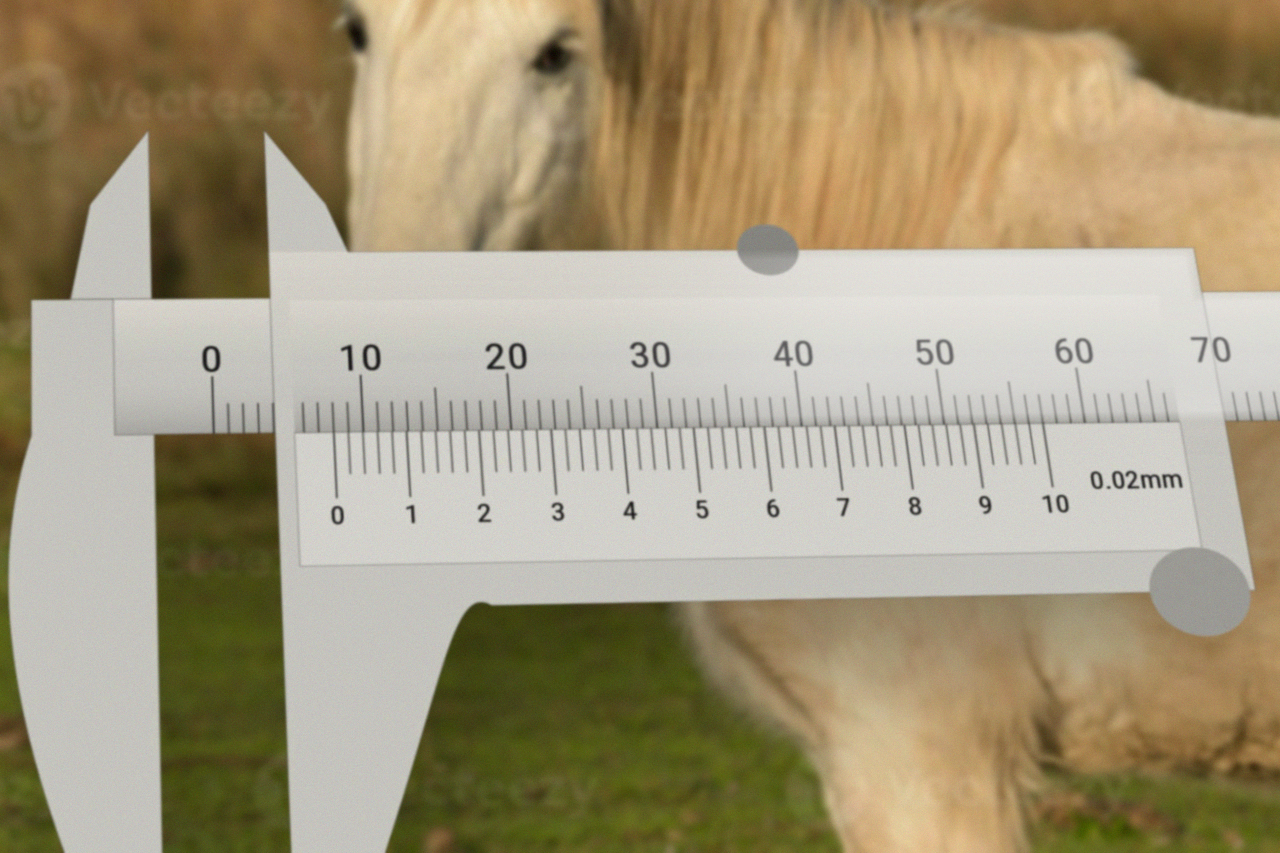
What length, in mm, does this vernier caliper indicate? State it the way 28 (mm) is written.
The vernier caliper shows 8.0 (mm)
